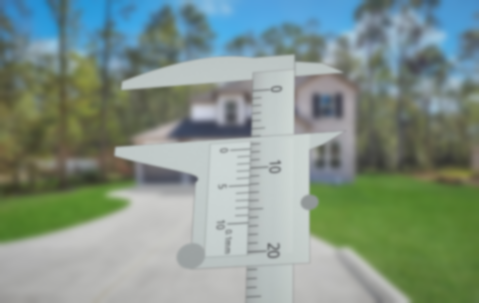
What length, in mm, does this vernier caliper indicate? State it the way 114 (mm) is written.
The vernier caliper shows 7.6 (mm)
